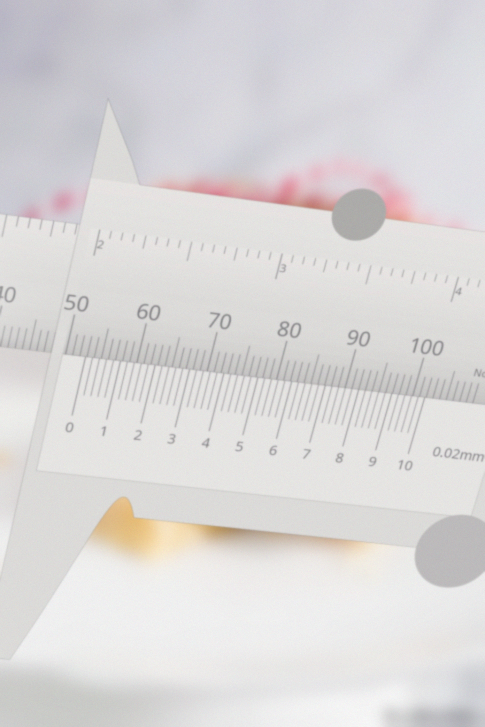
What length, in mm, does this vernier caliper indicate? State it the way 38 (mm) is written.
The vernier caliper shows 52.8 (mm)
